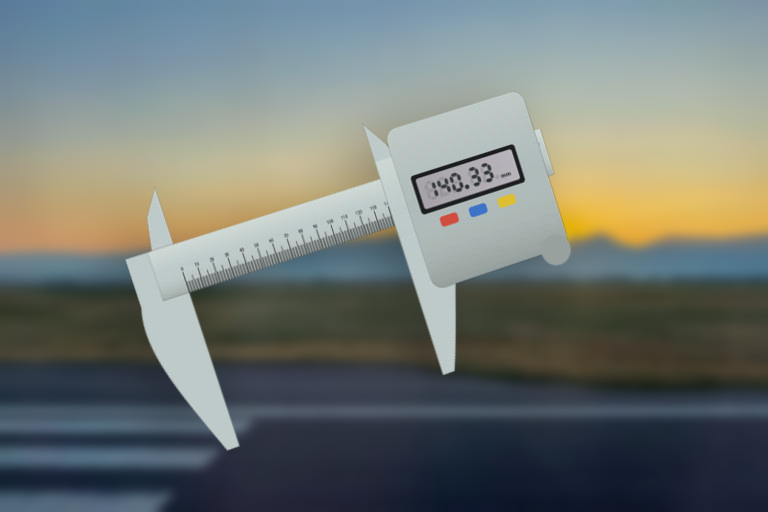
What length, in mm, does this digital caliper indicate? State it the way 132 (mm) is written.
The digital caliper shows 140.33 (mm)
